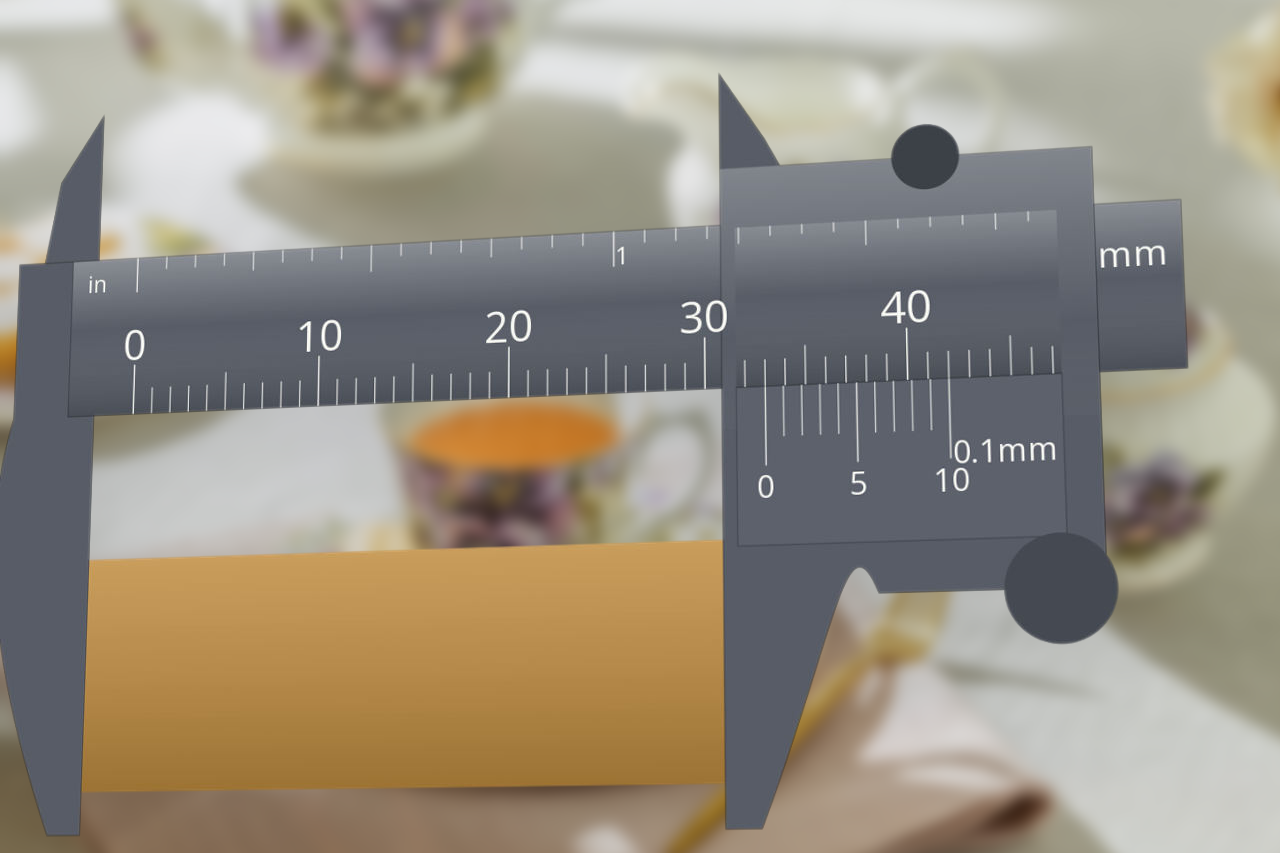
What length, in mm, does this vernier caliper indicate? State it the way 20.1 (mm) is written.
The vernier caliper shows 33.0 (mm)
